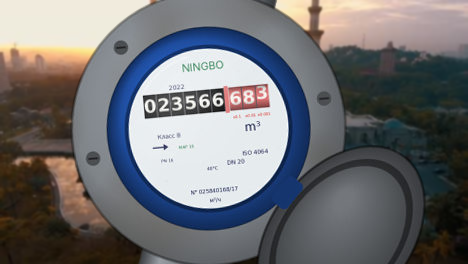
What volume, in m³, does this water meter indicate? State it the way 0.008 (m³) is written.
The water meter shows 23566.683 (m³)
